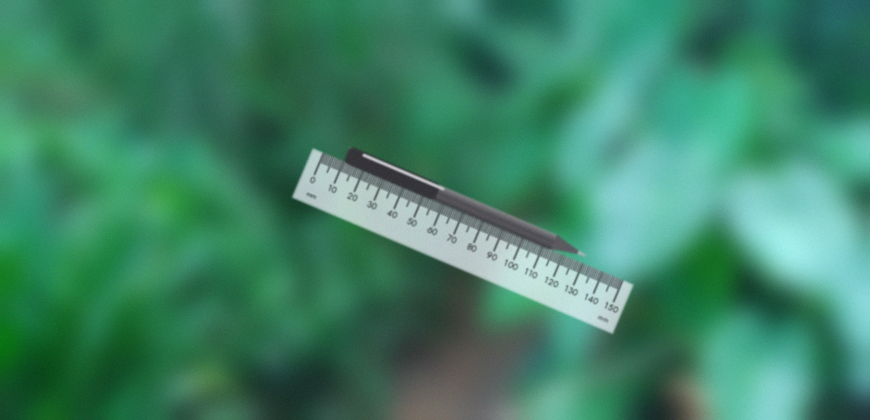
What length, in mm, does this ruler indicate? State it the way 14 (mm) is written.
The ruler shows 120 (mm)
